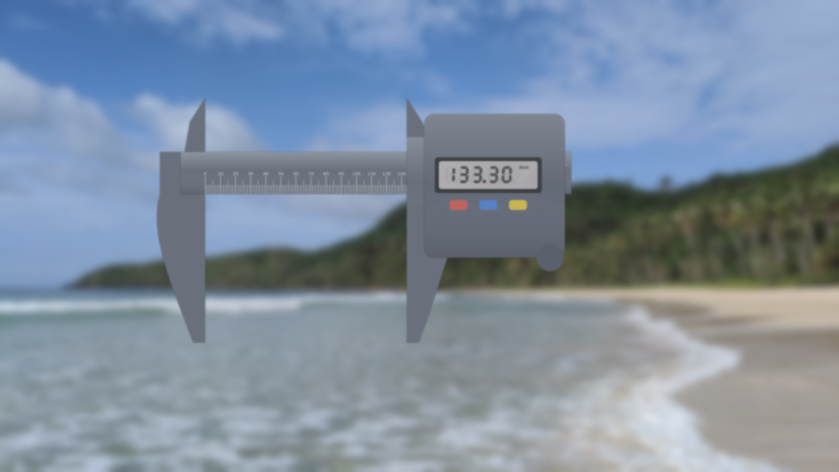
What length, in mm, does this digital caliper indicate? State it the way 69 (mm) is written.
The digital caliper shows 133.30 (mm)
